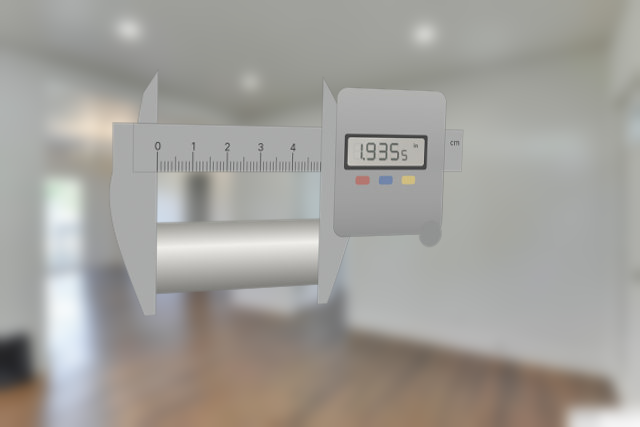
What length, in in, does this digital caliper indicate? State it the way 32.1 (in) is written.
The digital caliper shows 1.9355 (in)
